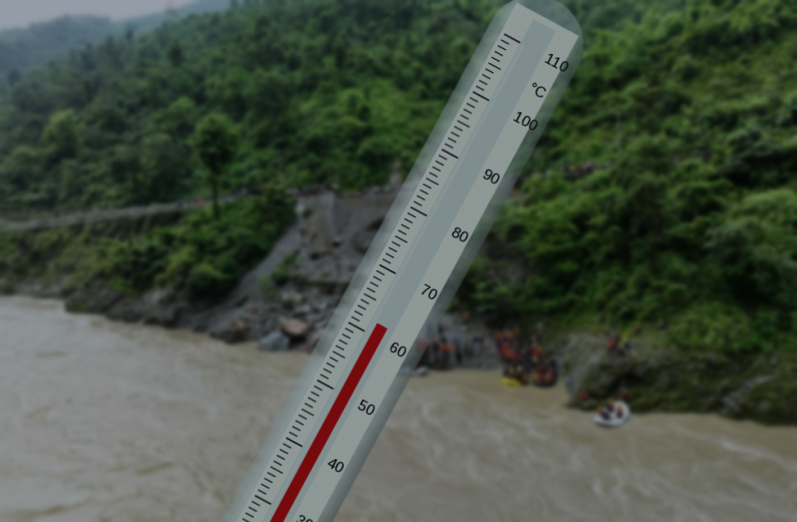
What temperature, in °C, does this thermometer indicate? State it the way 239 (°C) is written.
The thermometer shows 62 (°C)
